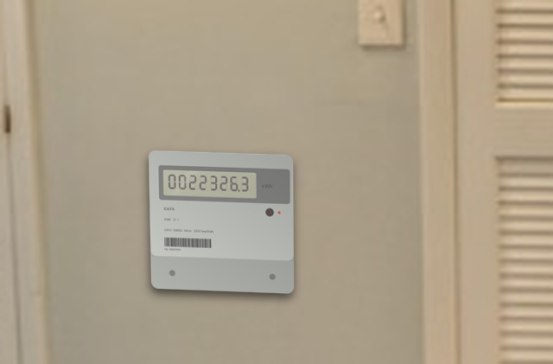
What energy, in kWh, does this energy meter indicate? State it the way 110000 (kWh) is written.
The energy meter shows 22326.3 (kWh)
